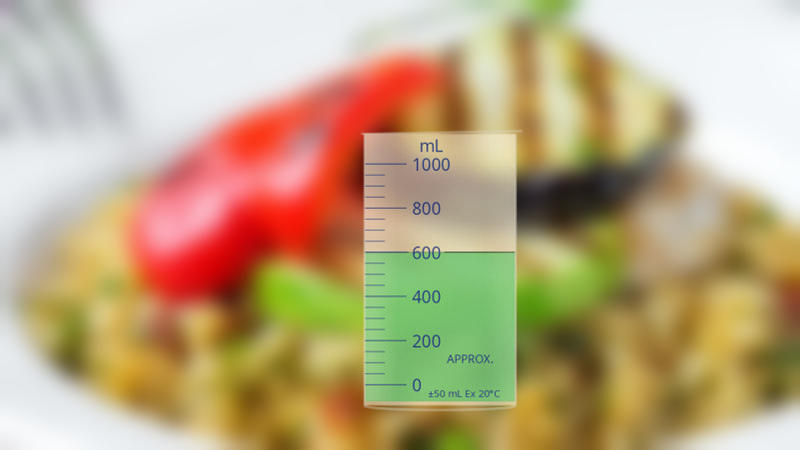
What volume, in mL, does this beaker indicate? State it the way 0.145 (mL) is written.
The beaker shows 600 (mL)
